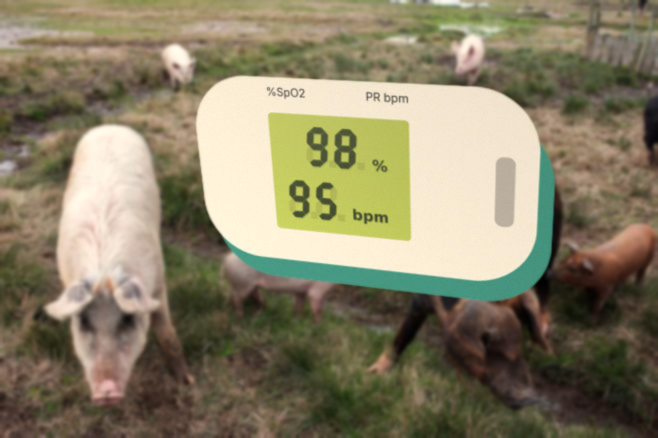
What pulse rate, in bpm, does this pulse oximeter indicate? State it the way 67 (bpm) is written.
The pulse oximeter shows 95 (bpm)
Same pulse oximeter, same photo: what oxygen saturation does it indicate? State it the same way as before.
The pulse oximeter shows 98 (%)
